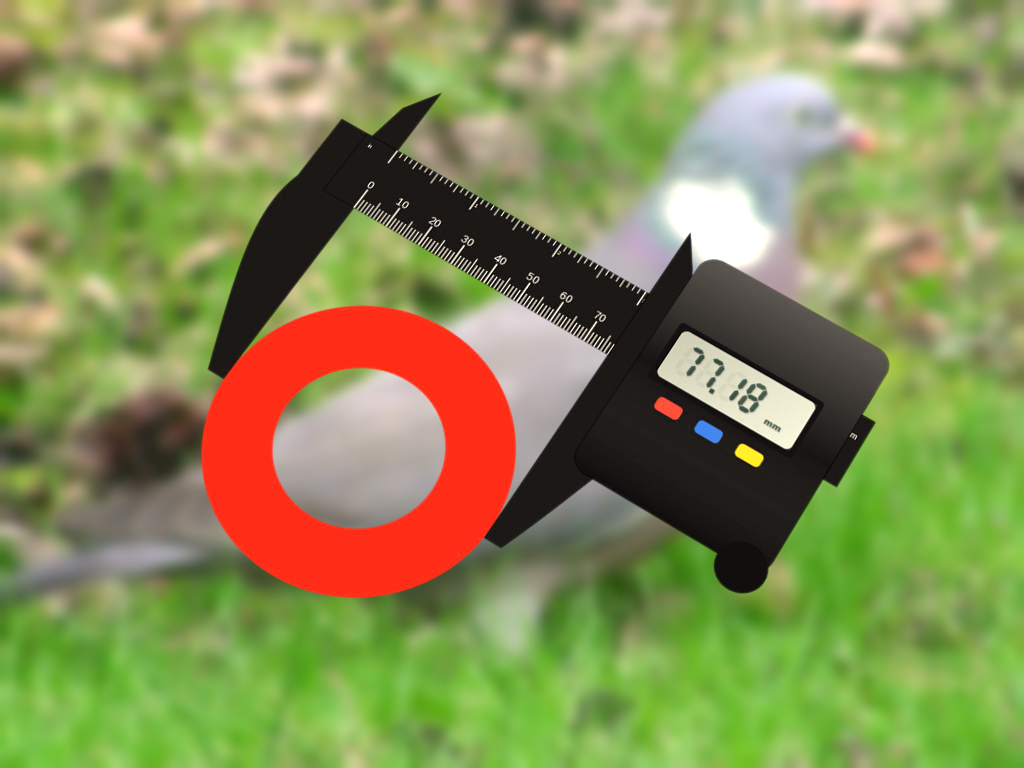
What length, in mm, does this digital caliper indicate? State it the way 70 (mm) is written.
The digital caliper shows 77.18 (mm)
